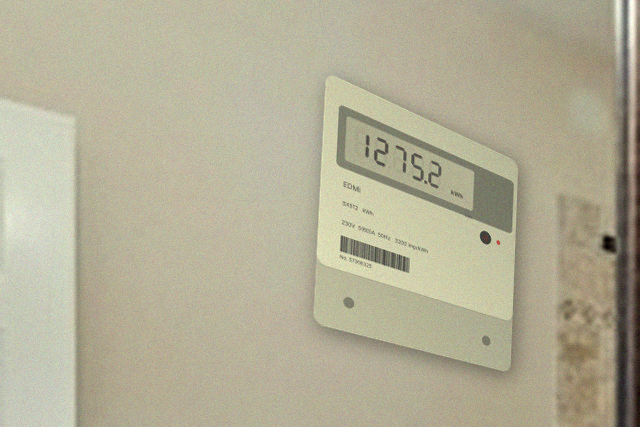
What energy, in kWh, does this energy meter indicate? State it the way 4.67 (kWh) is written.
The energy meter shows 1275.2 (kWh)
